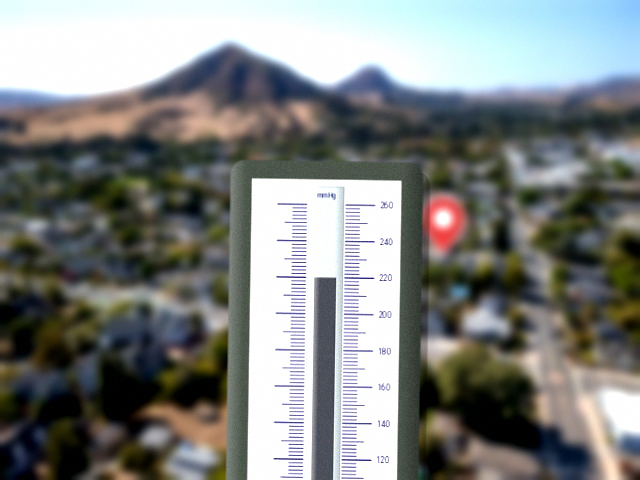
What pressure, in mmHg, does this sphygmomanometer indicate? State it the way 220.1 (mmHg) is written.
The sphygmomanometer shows 220 (mmHg)
